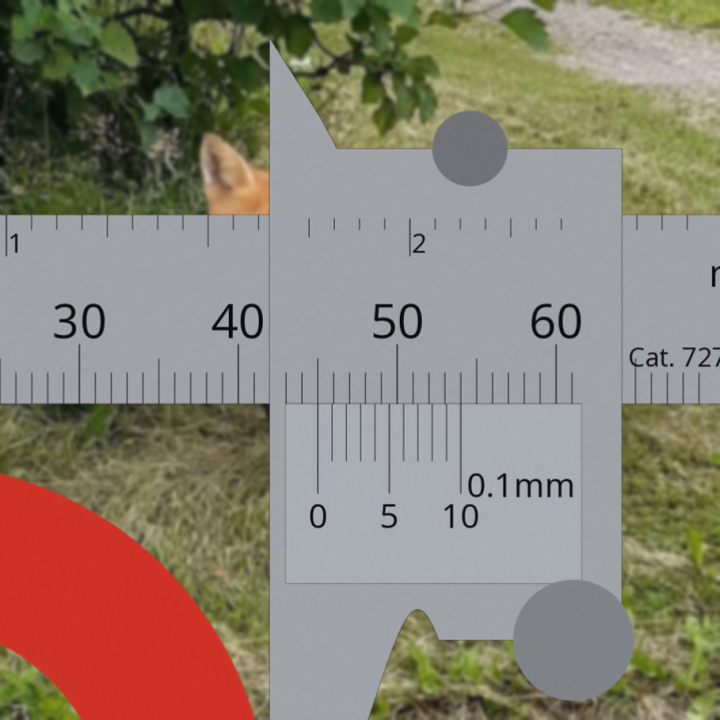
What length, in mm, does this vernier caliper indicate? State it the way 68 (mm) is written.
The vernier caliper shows 45.0 (mm)
